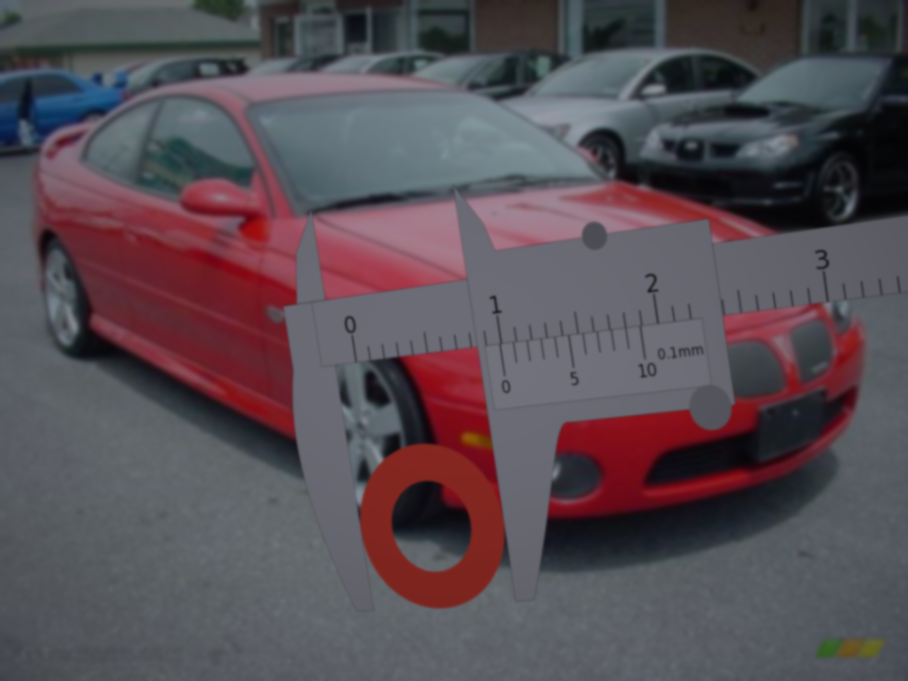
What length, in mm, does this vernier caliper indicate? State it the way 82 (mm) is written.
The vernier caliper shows 9.9 (mm)
